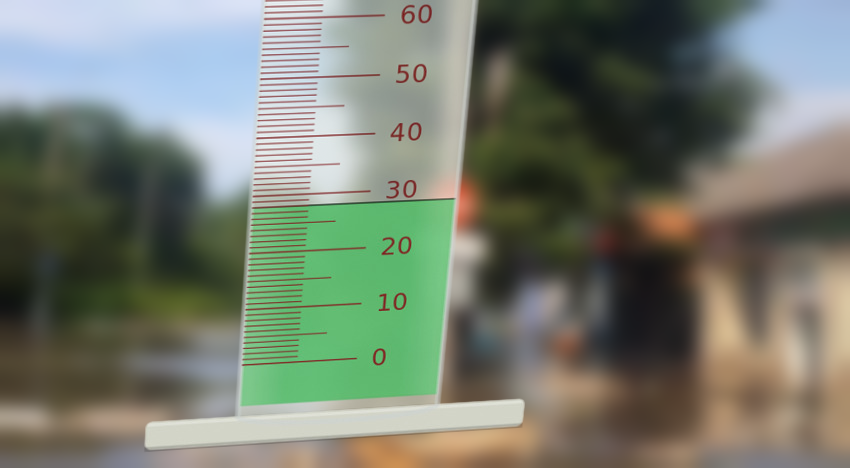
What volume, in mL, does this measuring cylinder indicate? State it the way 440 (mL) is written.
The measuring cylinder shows 28 (mL)
